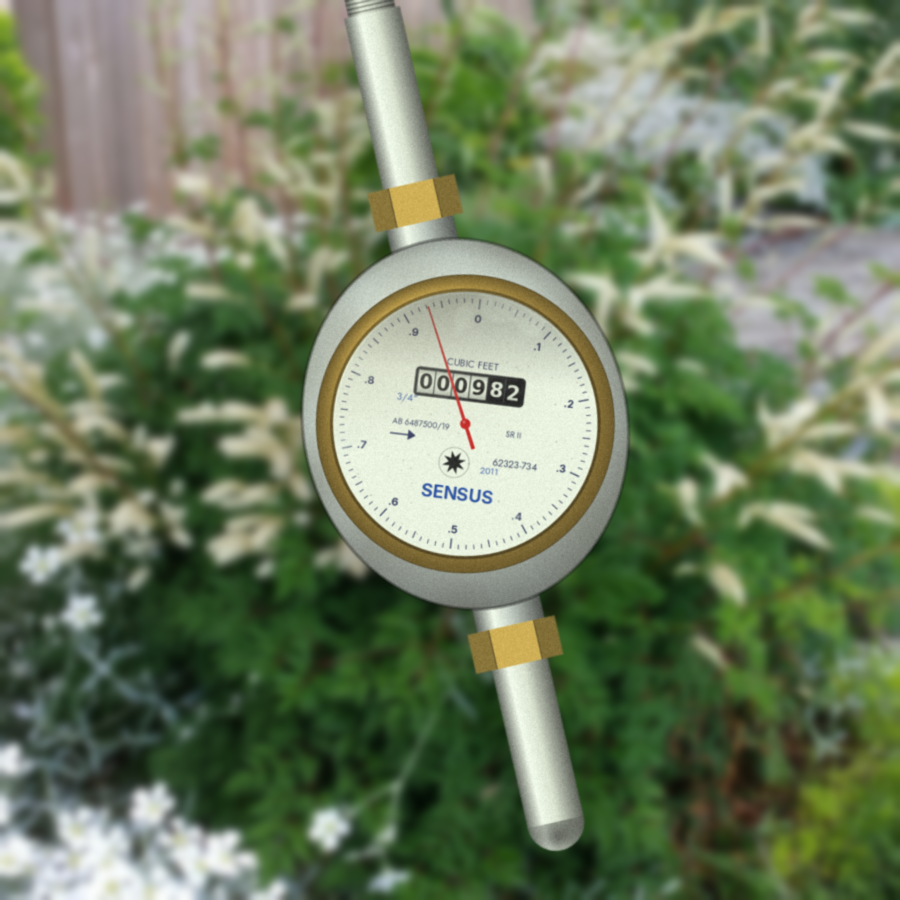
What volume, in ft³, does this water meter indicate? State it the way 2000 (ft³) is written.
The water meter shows 981.93 (ft³)
